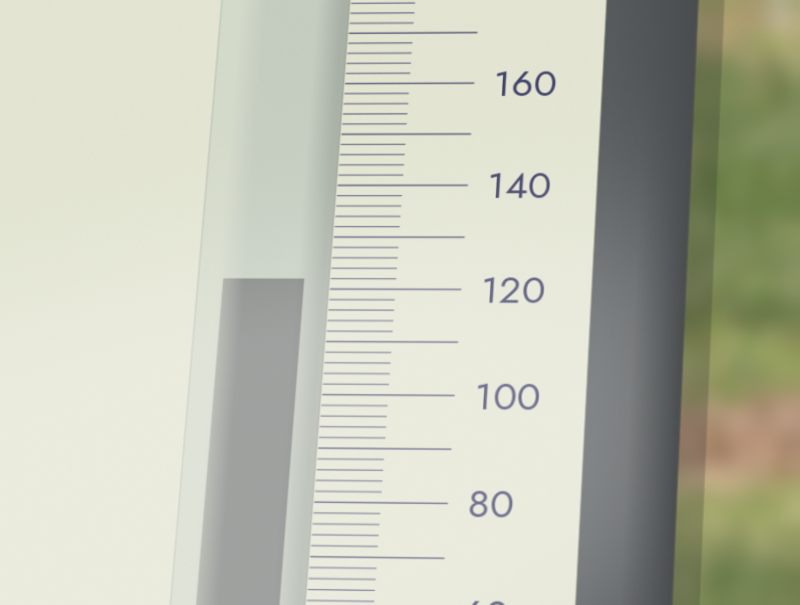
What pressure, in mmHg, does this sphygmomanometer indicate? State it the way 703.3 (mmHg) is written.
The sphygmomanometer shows 122 (mmHg)
